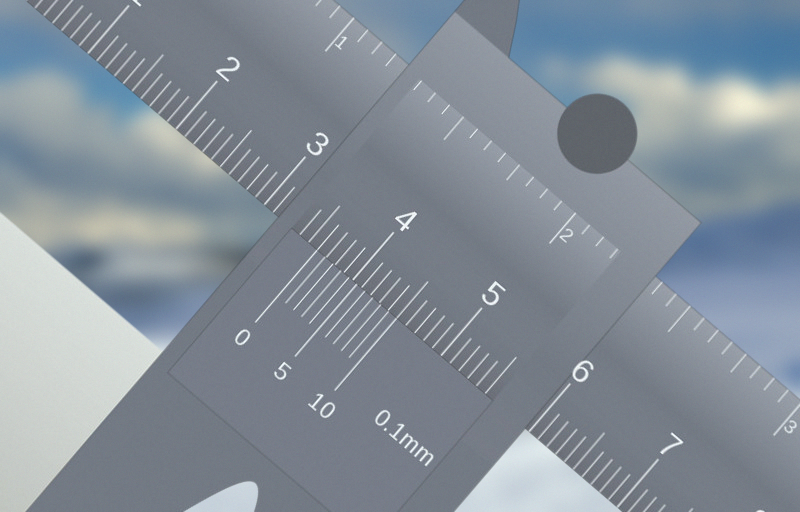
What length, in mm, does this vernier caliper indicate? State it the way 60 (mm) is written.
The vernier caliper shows 36.0 (mm)
